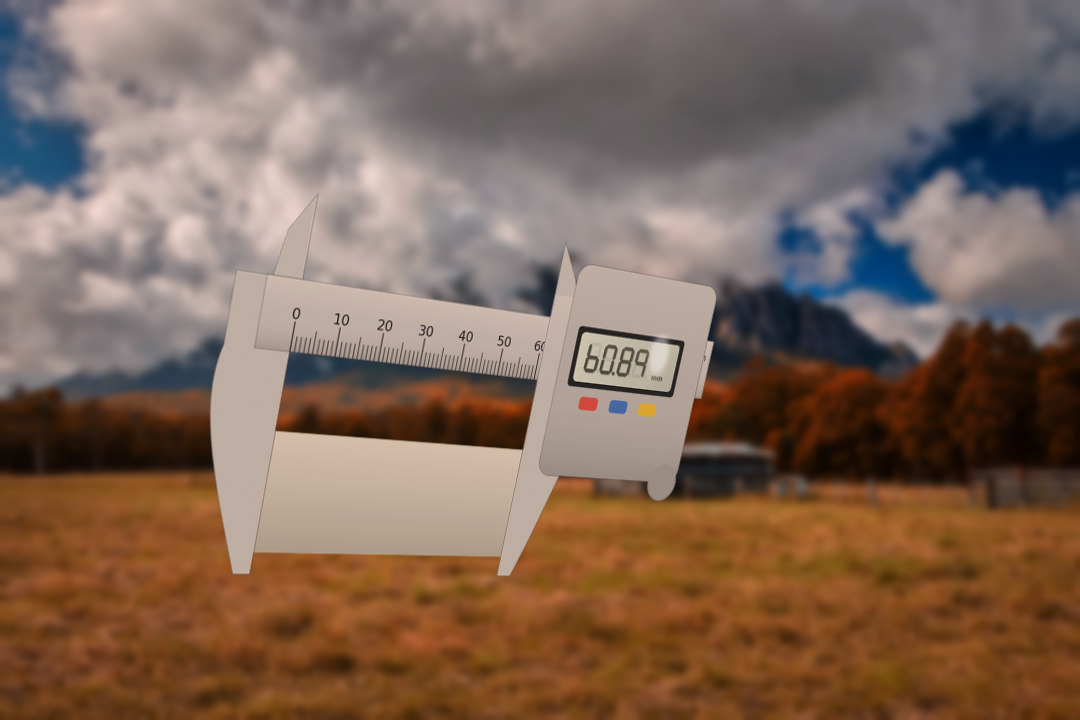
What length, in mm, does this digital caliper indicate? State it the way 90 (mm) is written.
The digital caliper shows 60.89 (mm)
